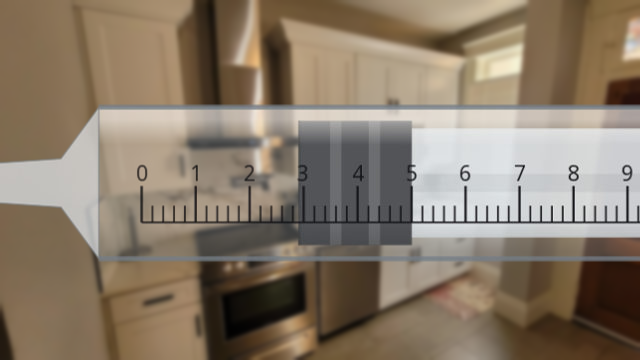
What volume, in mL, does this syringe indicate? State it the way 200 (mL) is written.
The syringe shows 2.9 (mL)
